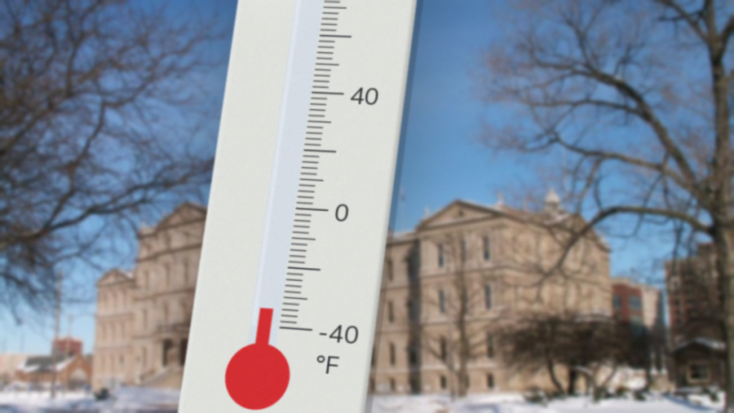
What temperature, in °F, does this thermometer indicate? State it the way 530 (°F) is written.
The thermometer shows -34 (°F)
